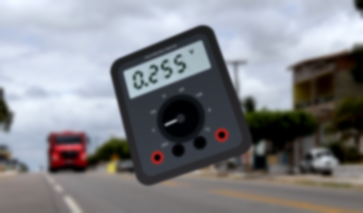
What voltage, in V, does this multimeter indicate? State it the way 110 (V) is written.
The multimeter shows 0.255 (V)
